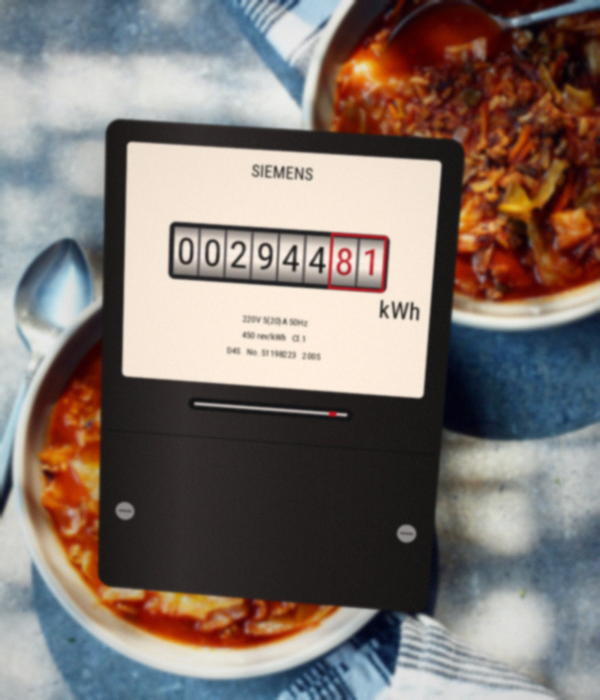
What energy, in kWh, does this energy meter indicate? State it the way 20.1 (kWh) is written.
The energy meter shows 2944.81 (kWh)
